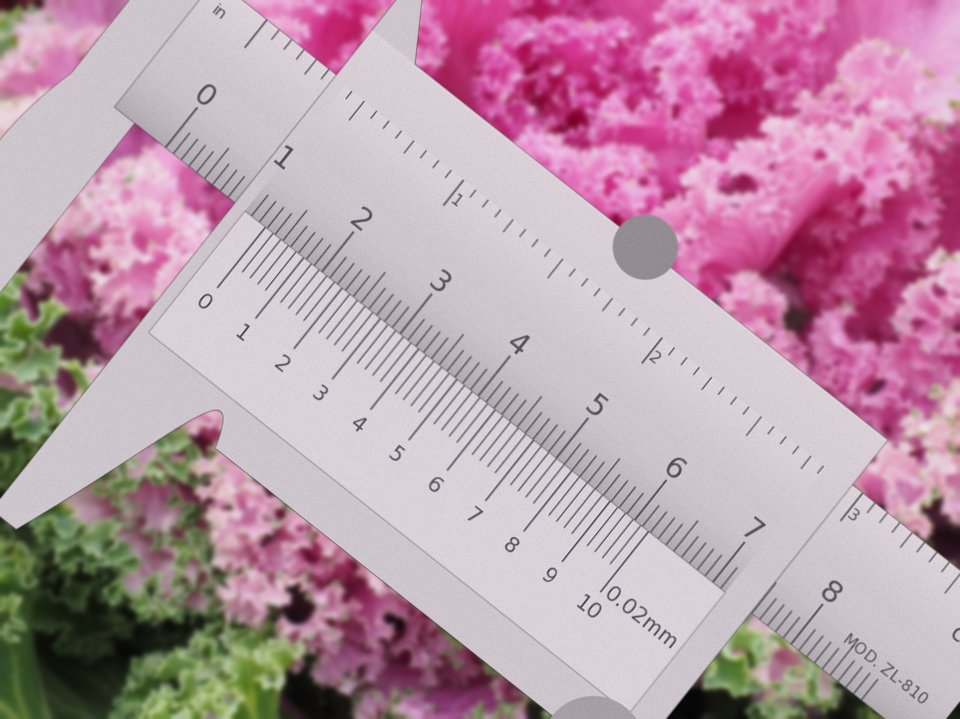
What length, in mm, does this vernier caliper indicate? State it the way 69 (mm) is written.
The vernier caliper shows 12.8 (mm)
